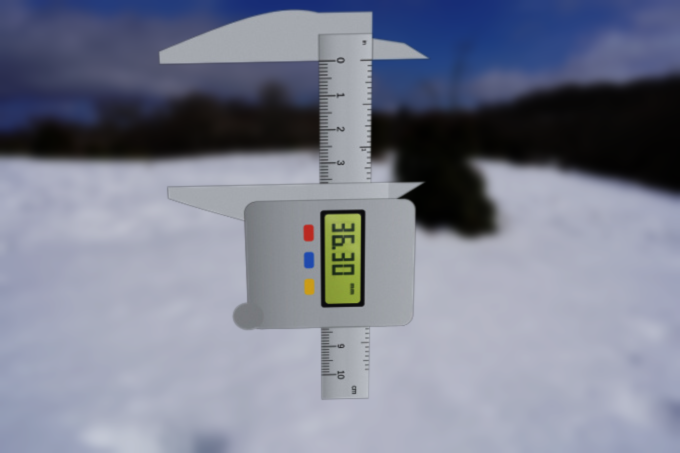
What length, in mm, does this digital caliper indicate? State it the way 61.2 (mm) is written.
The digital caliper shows 36.30 (mm)
